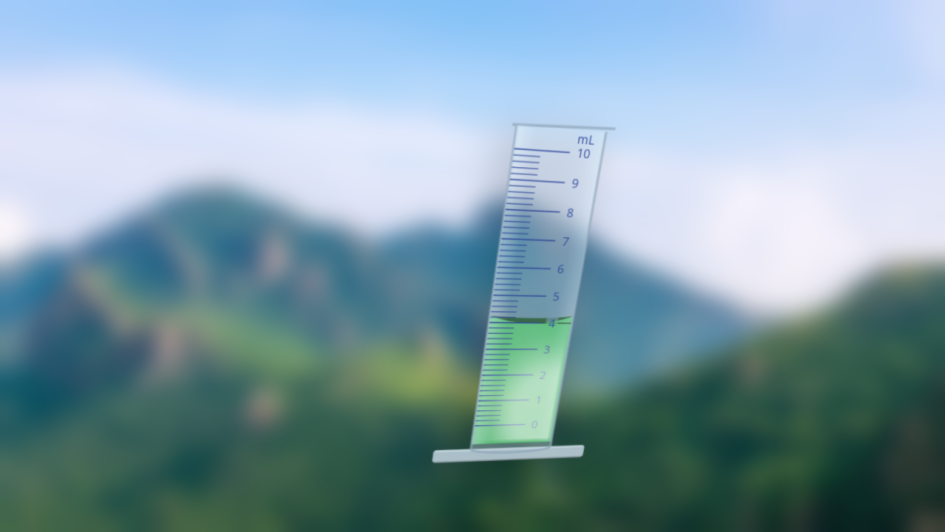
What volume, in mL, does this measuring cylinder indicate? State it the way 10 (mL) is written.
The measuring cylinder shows 4 (mL)
